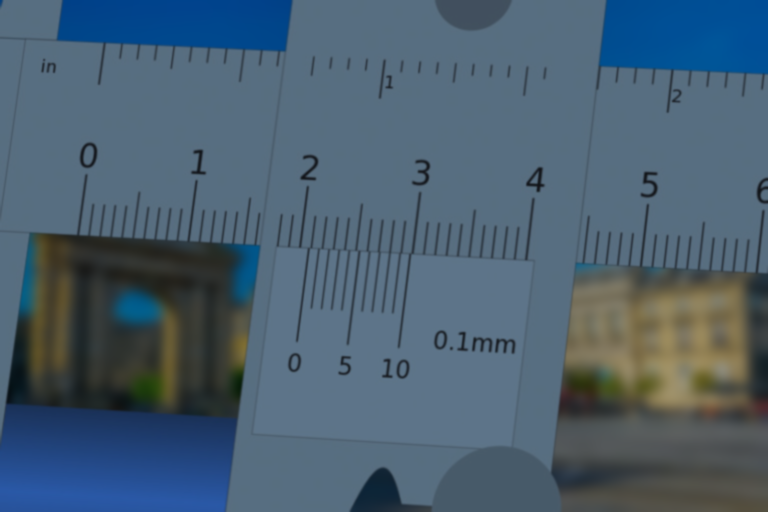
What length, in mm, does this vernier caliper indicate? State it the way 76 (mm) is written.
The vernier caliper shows 20.8 (mm)
